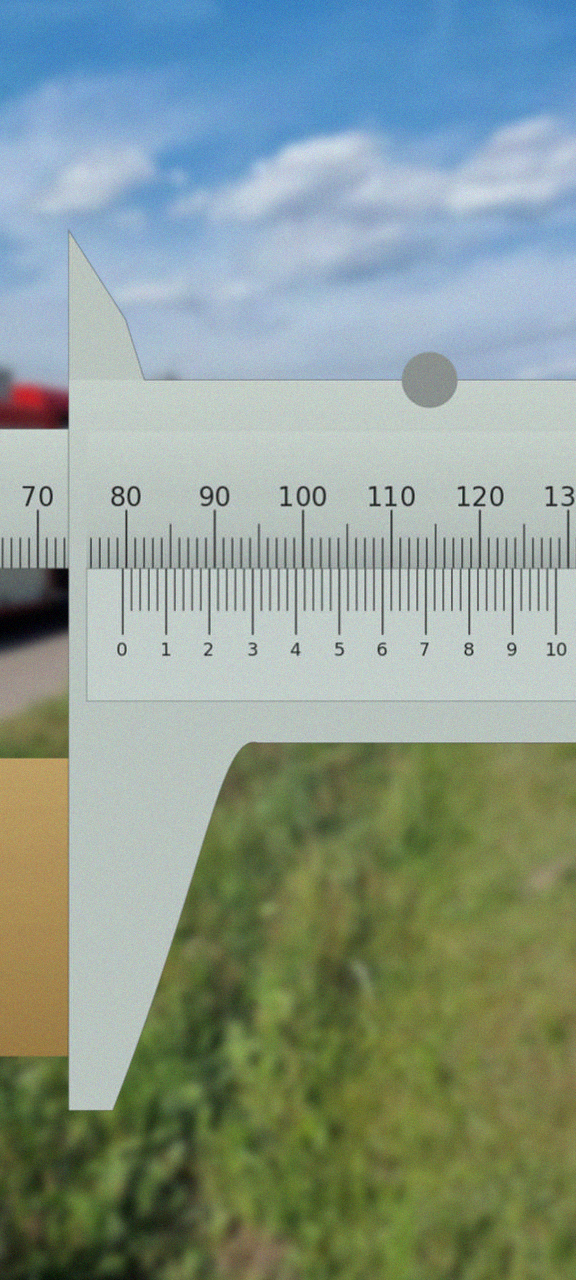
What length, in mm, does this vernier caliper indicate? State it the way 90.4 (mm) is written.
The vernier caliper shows 79.6 (mm)
